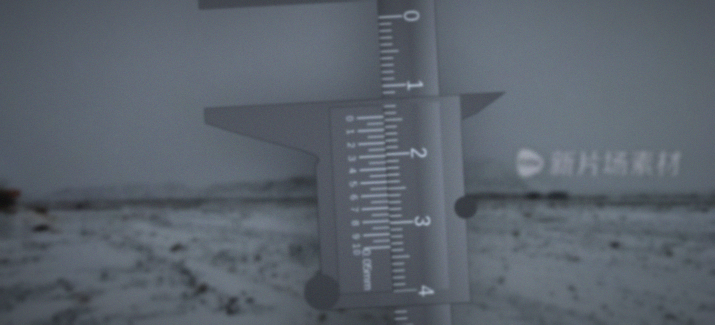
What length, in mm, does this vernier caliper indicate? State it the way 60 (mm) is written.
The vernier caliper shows 14.5 (mm)
